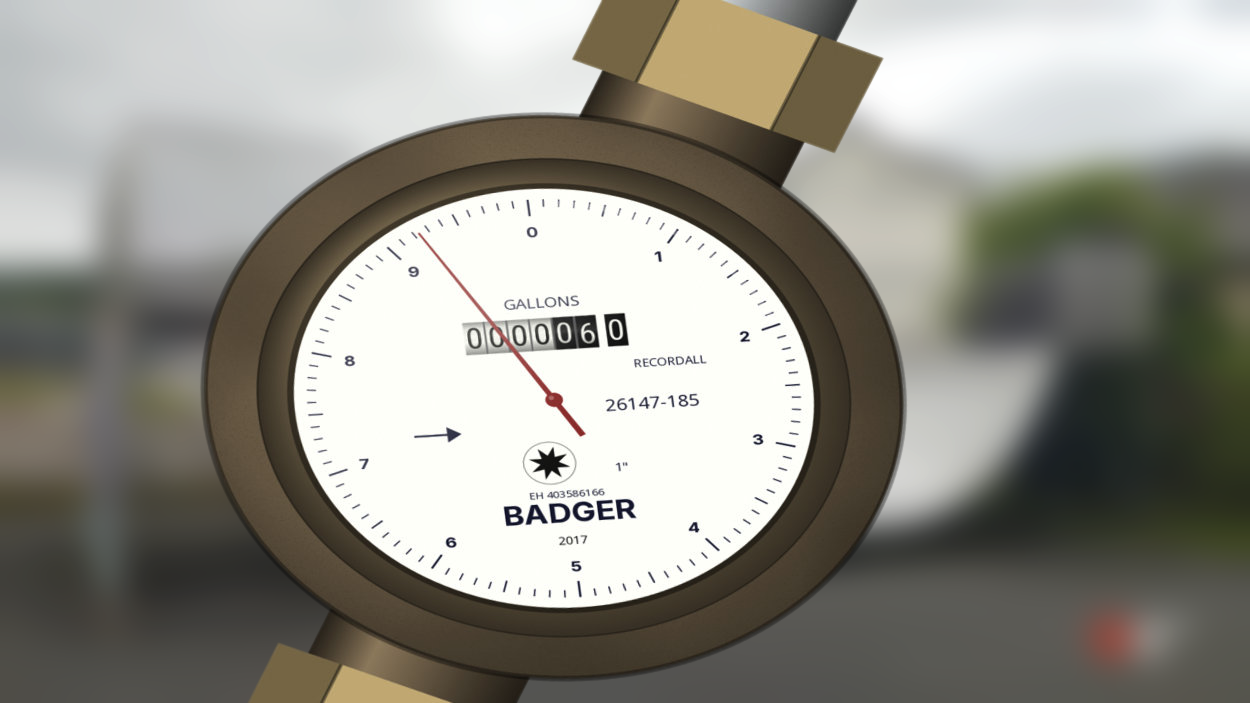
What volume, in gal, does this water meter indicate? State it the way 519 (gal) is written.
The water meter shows 59.2 (gal)
